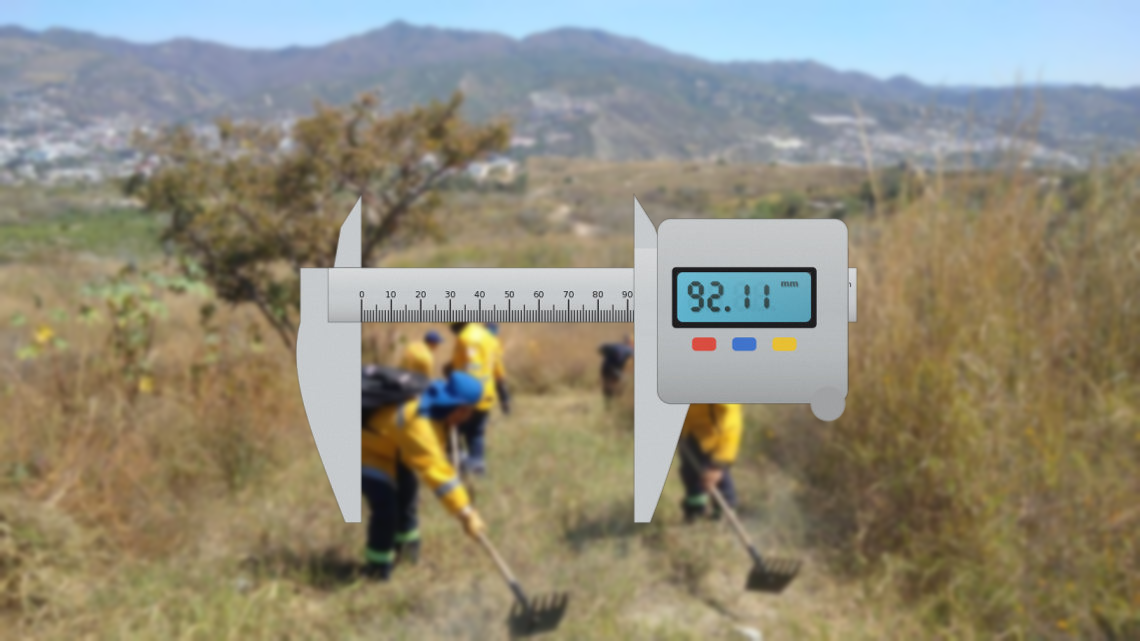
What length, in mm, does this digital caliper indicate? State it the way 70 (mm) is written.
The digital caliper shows 92.11 (mm)
